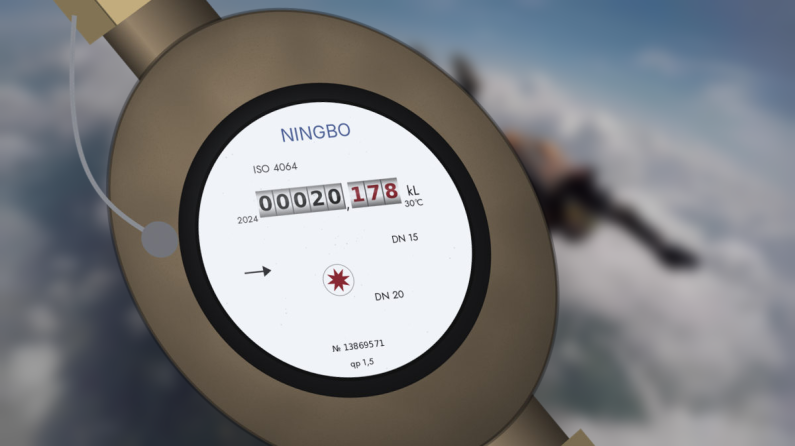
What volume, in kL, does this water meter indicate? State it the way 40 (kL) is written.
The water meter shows 20.178 (kL)
